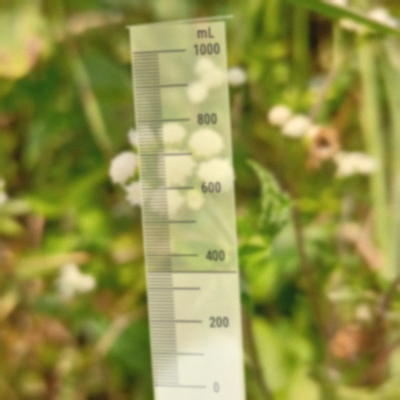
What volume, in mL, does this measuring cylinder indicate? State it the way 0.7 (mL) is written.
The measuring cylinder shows 350 (mL)
